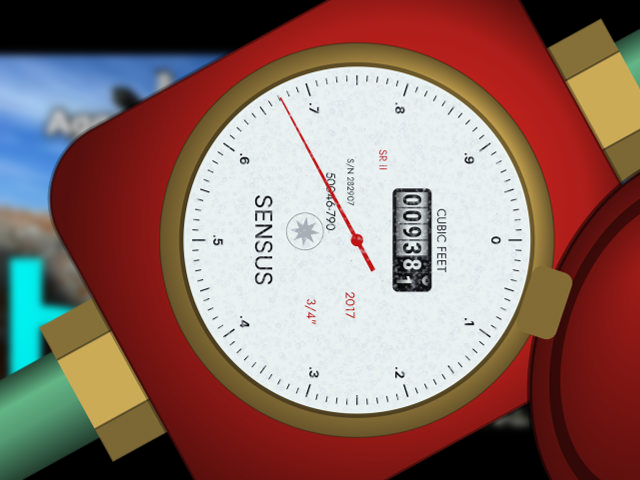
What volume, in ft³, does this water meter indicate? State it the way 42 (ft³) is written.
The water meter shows 9380.67 (ft³)
